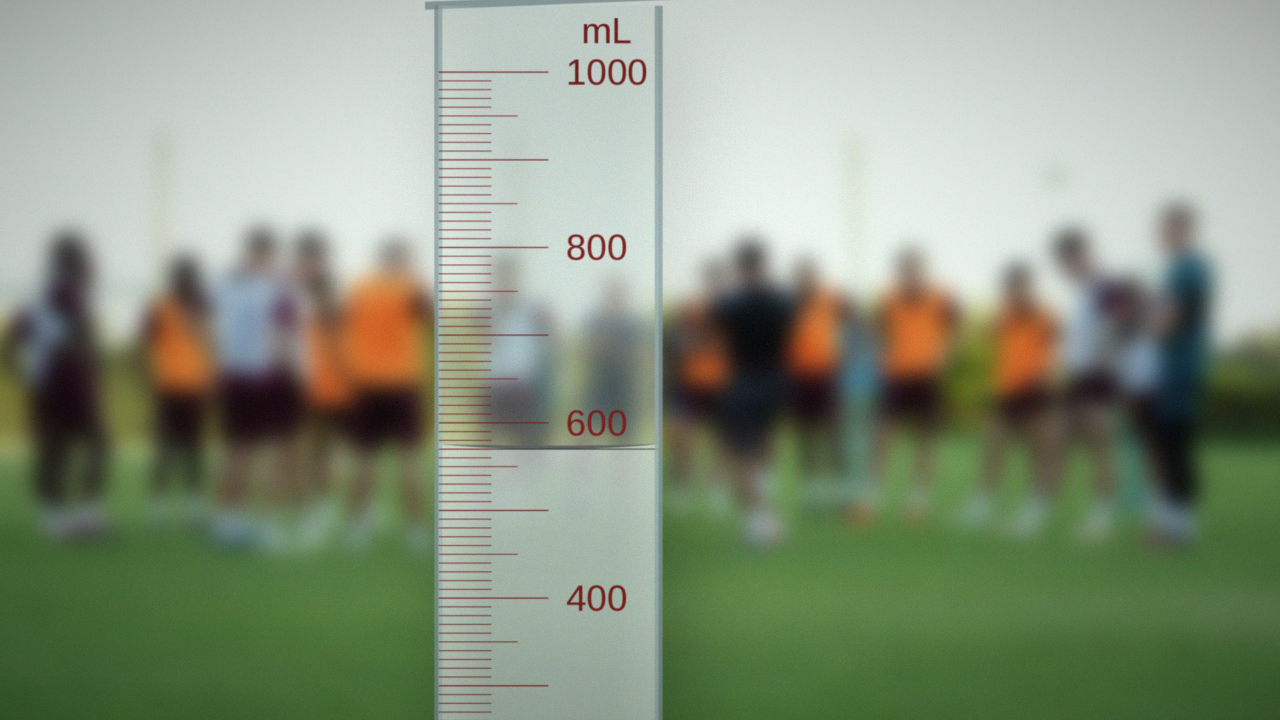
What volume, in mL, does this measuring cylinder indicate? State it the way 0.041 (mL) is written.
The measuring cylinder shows 570 (mL)
